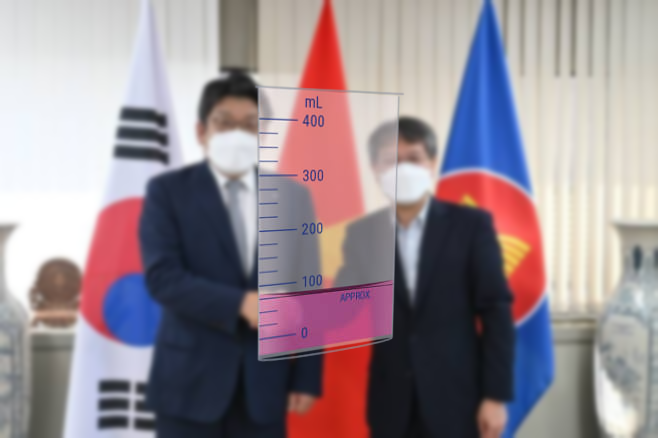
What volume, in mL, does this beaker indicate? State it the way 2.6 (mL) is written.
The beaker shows 75 (mL)
